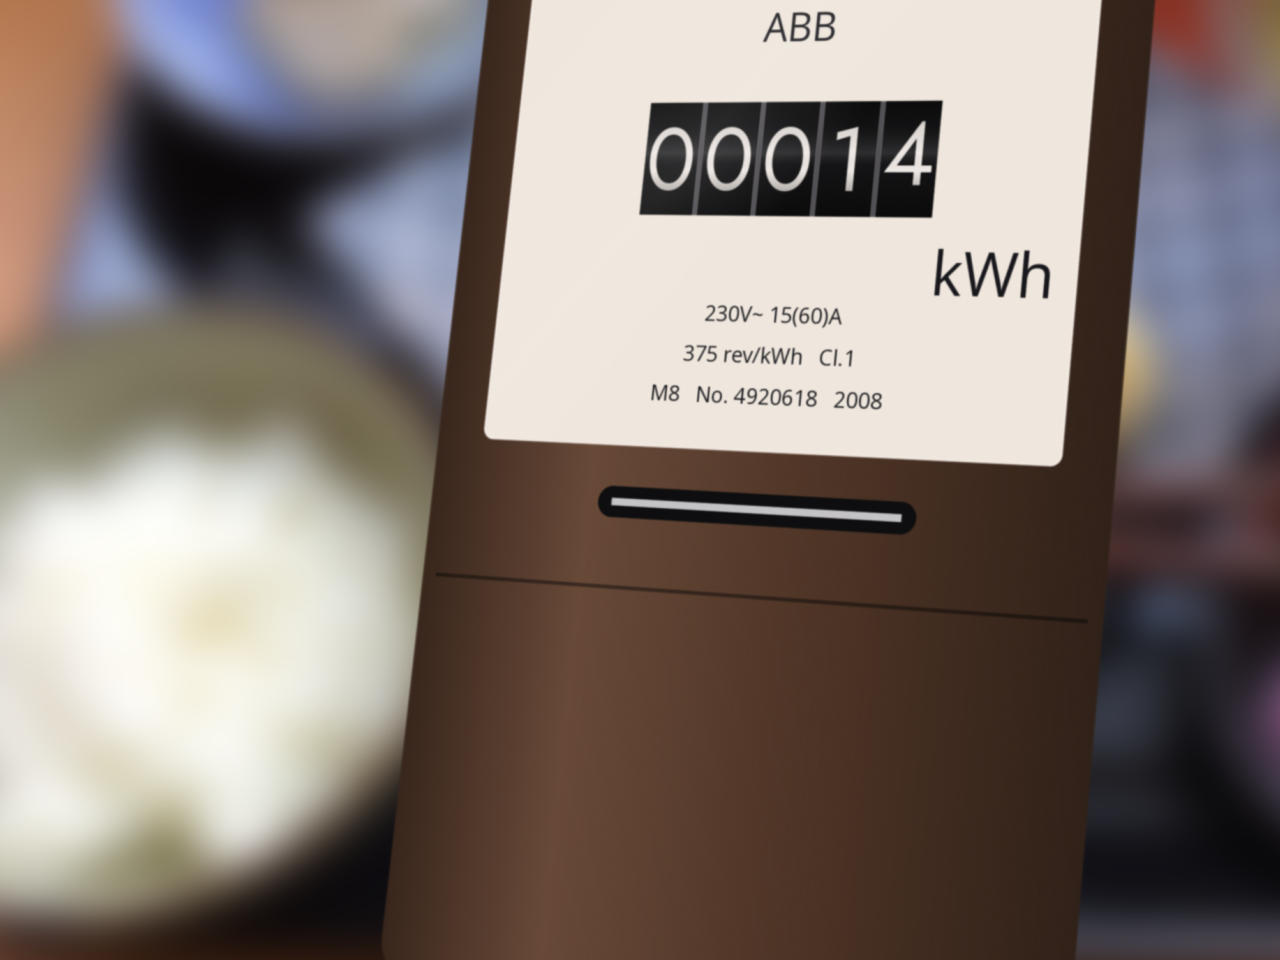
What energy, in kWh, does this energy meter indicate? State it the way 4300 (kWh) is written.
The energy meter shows 14 (kWh)
